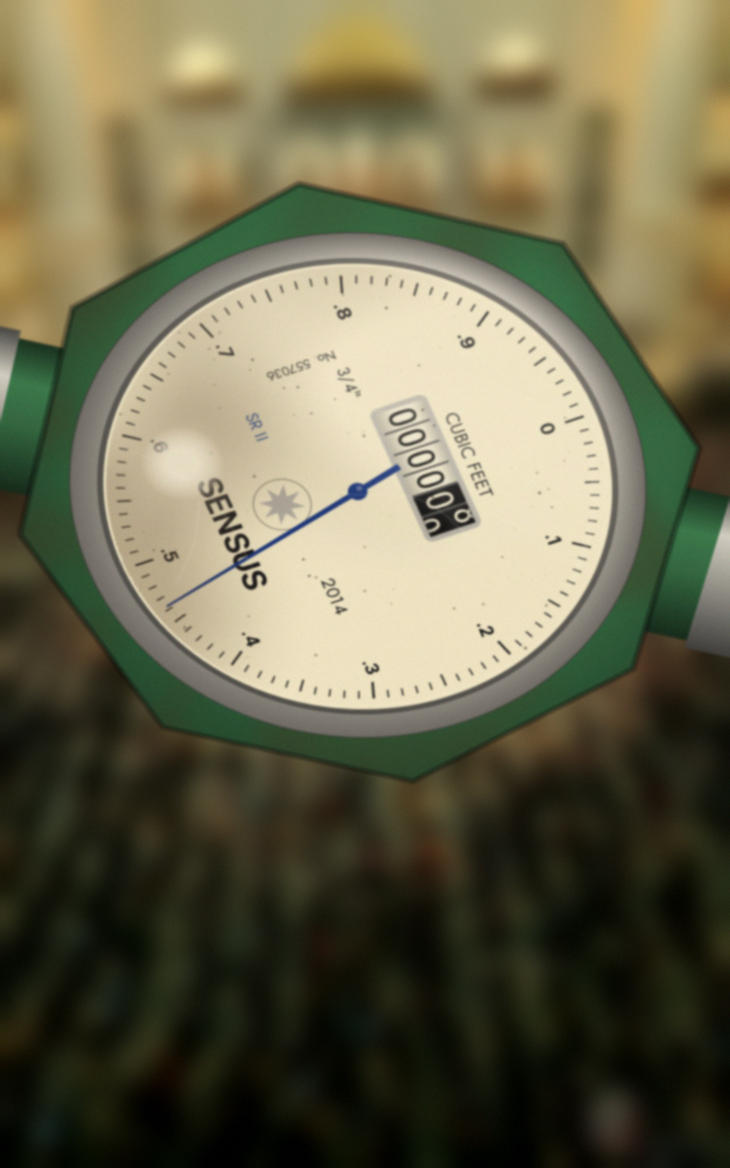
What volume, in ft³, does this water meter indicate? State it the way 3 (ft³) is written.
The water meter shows 8.46 (ft³)
